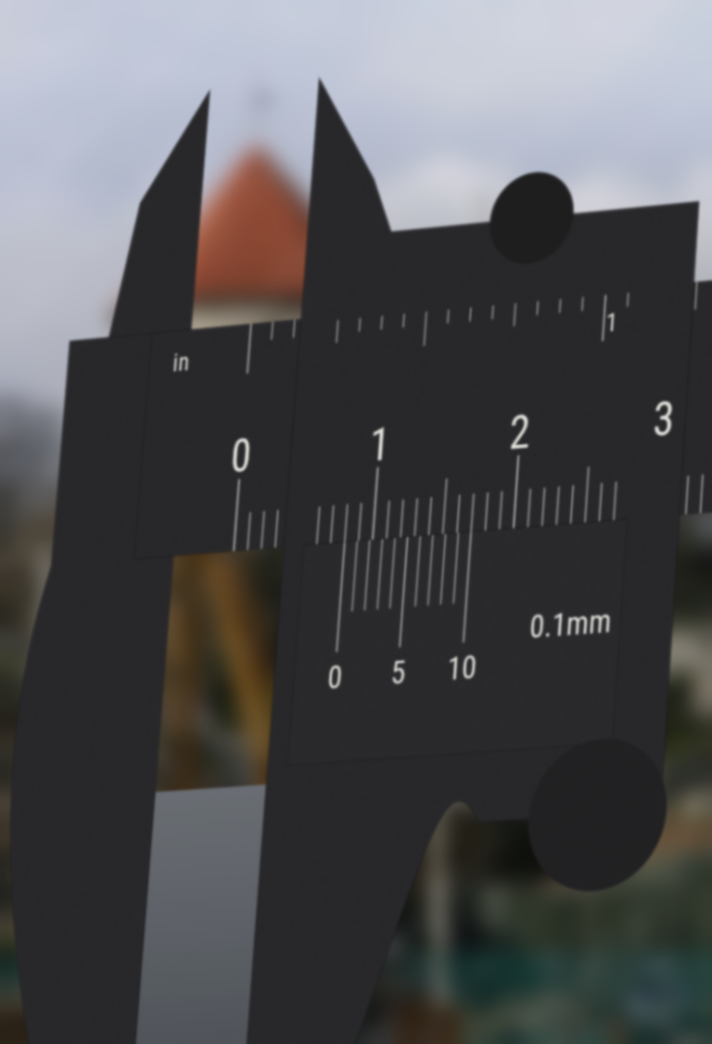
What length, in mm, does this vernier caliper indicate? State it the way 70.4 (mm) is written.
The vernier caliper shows 8.0 (mm)
